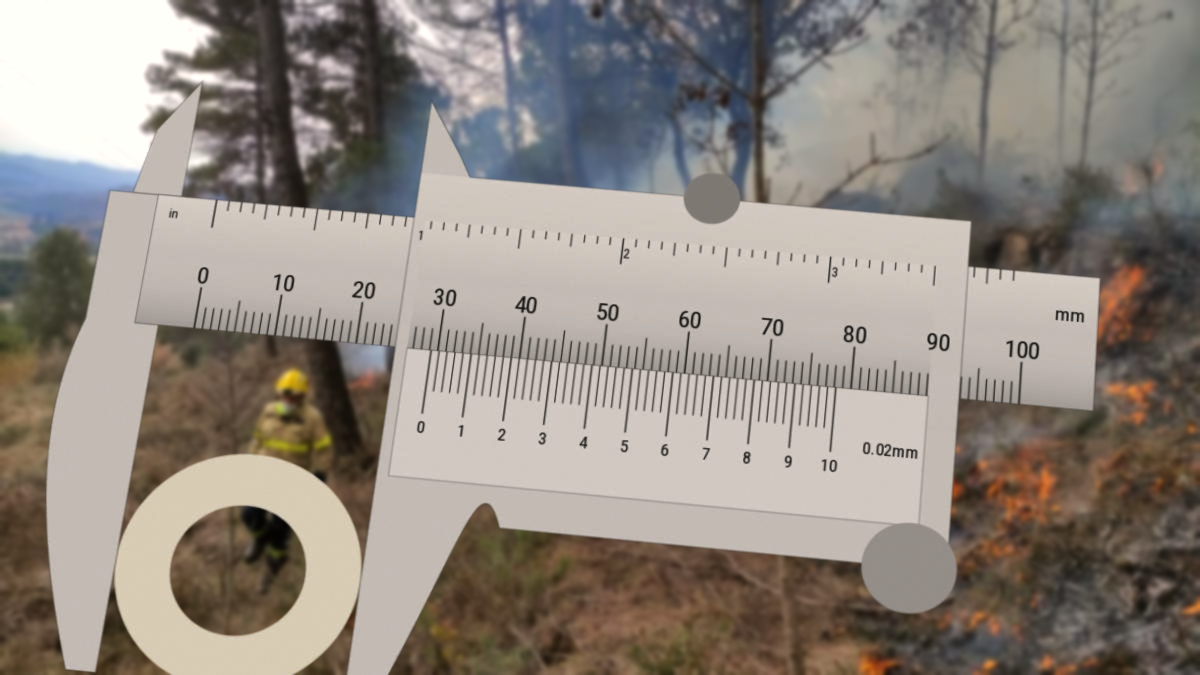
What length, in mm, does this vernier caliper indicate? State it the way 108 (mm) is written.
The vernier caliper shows 29.2 (mm)
